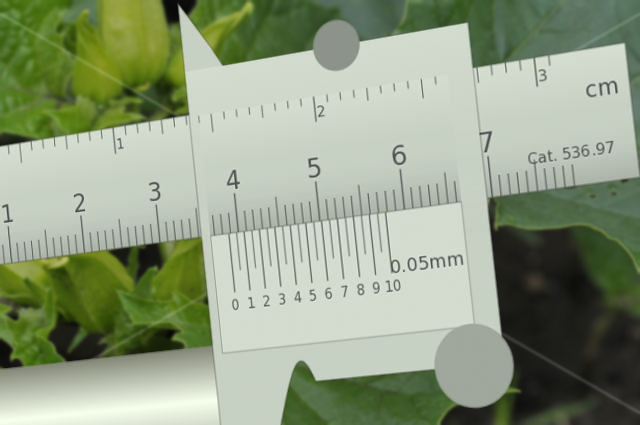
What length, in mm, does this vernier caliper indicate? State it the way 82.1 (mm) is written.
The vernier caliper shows 38.8 (mm)
